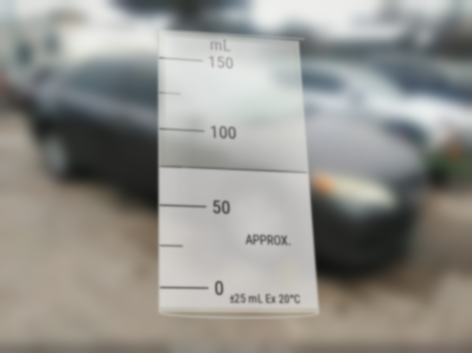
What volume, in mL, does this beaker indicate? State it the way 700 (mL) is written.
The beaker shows 75 (mL)
